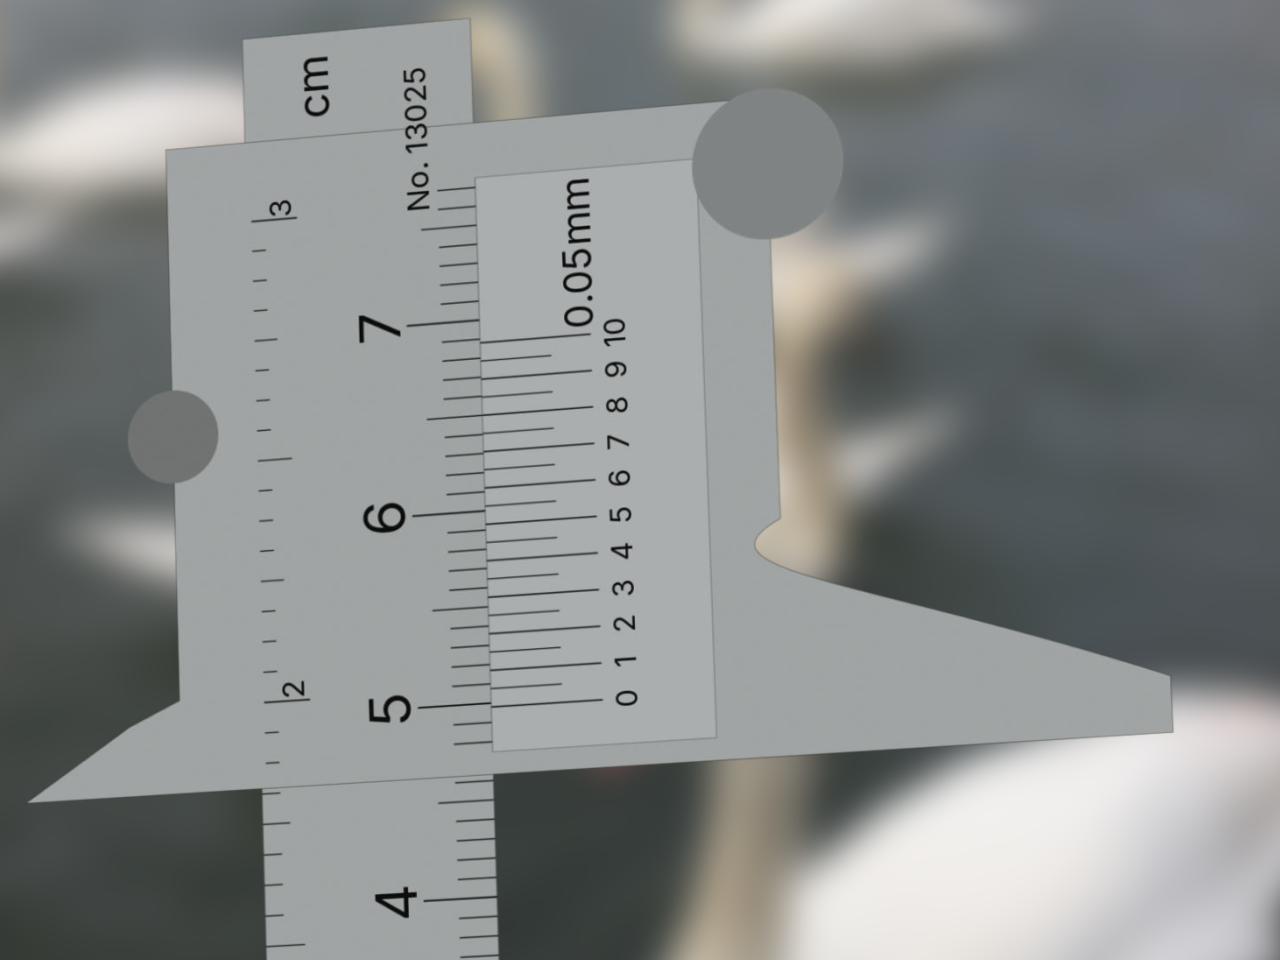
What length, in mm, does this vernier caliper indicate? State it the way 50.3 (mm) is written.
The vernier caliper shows 49.8 (mm)
